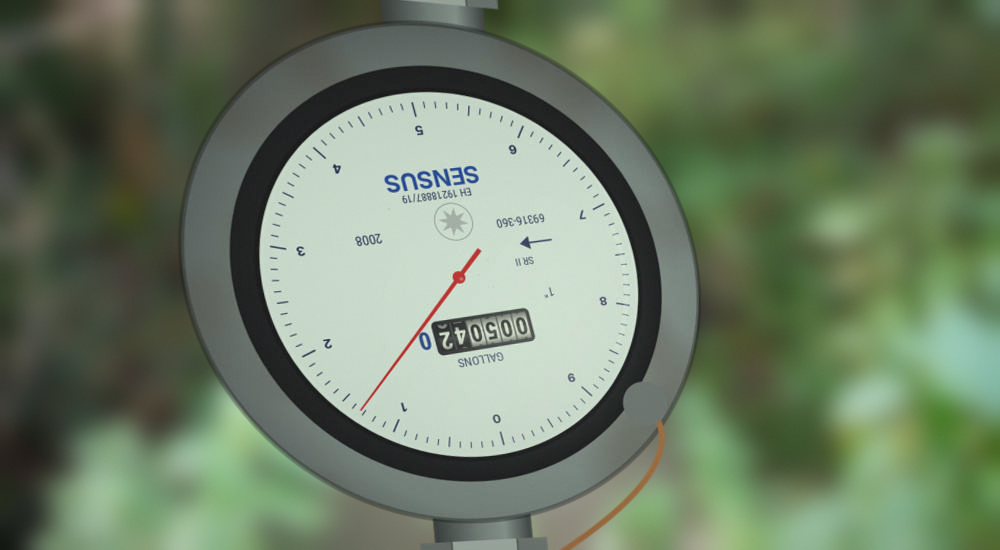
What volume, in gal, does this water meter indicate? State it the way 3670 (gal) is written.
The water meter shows 50421.3 (gal)
